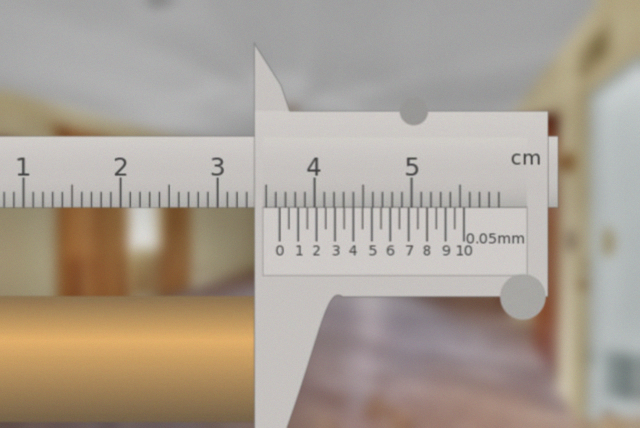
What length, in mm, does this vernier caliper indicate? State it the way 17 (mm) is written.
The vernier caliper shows 36.4 (mm)
